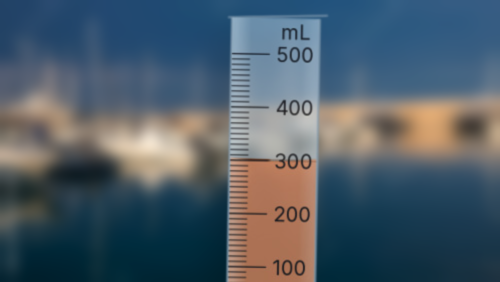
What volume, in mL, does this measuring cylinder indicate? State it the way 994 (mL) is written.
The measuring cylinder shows 300 (mL)
